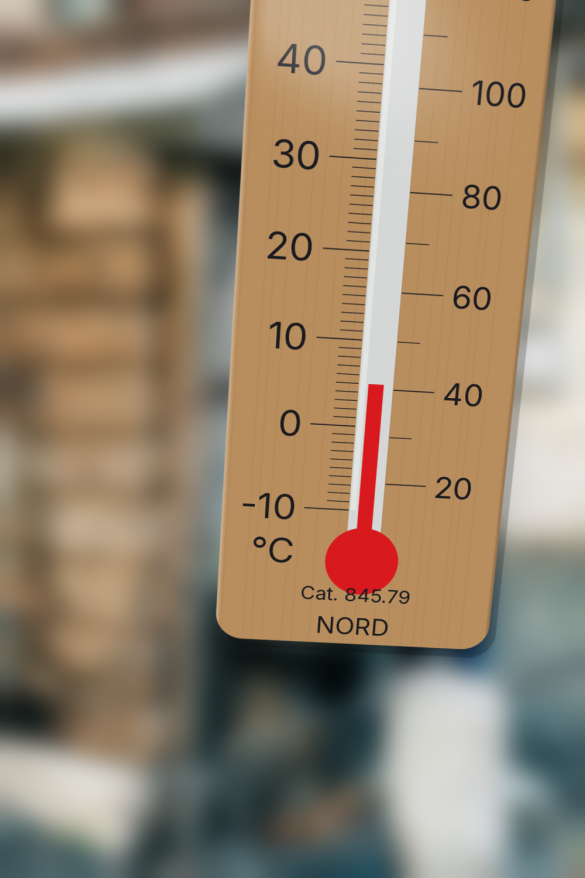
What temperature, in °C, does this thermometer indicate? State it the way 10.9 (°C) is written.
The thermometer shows 5 (°C)
